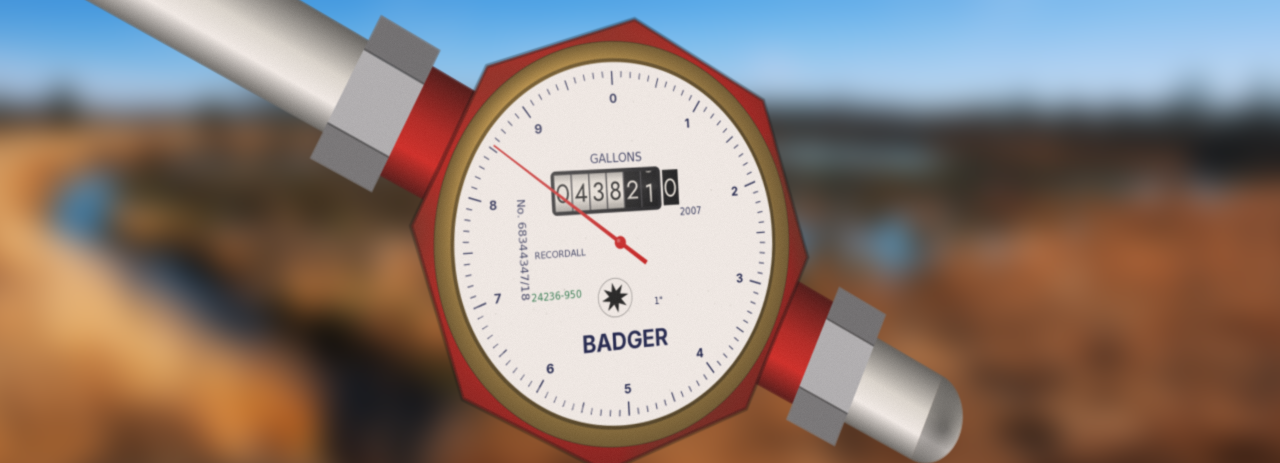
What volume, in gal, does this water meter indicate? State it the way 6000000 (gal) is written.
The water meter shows 438208.5 (gal)
